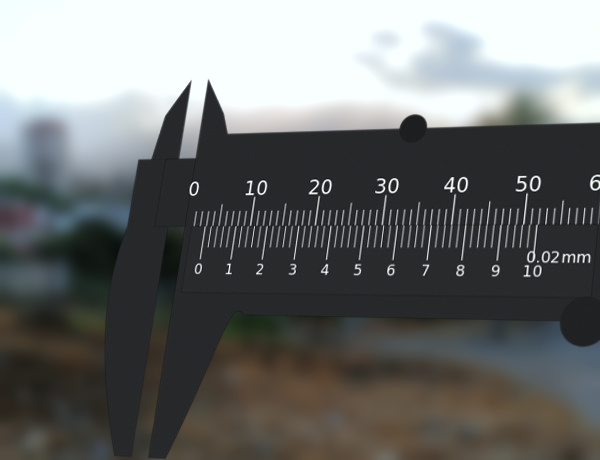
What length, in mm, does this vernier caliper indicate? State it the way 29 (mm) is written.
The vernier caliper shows 2.8 (mm)
